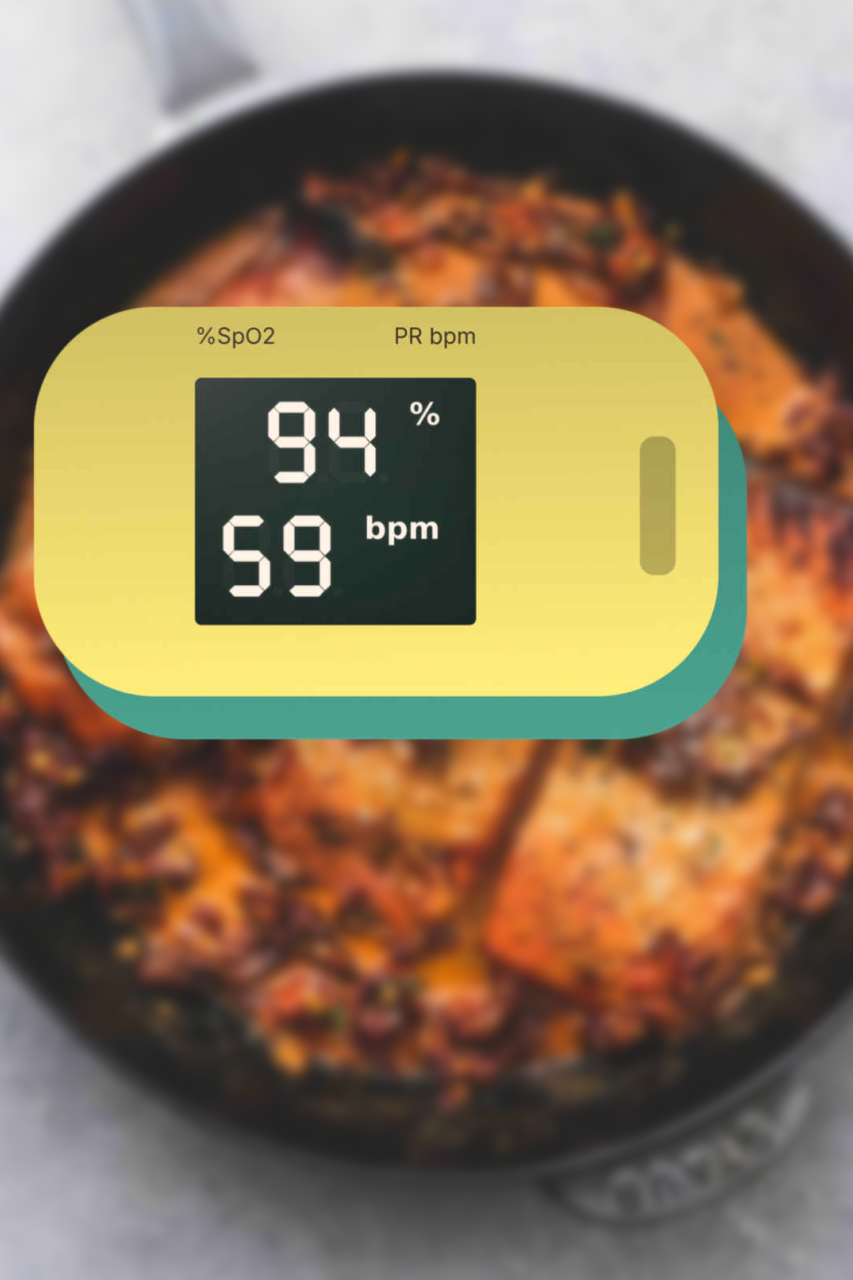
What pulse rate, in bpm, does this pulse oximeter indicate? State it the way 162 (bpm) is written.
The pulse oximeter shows 59 (bpm)
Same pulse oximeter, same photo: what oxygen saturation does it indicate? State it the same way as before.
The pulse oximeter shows 94 (%)
